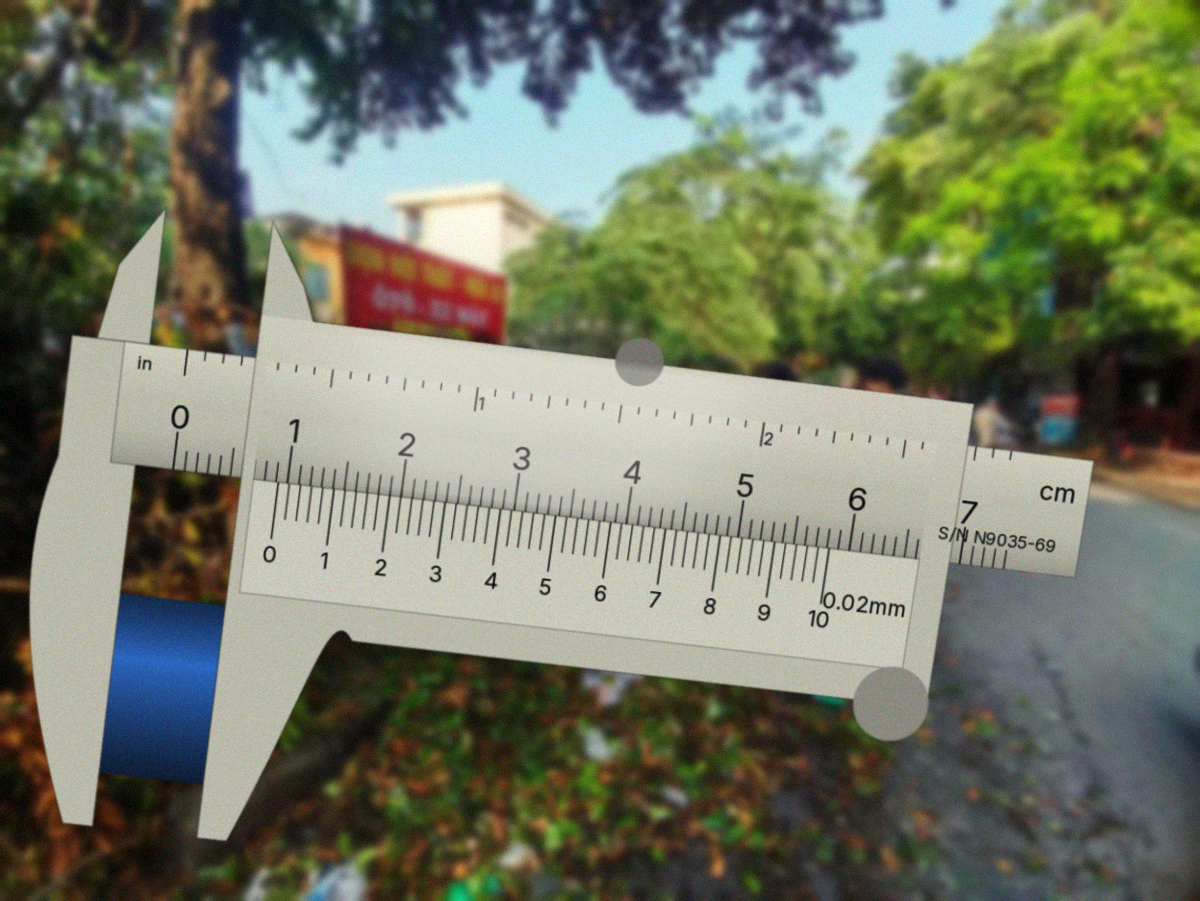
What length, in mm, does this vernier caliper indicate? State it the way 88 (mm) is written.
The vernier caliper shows 9.2 (mm)
